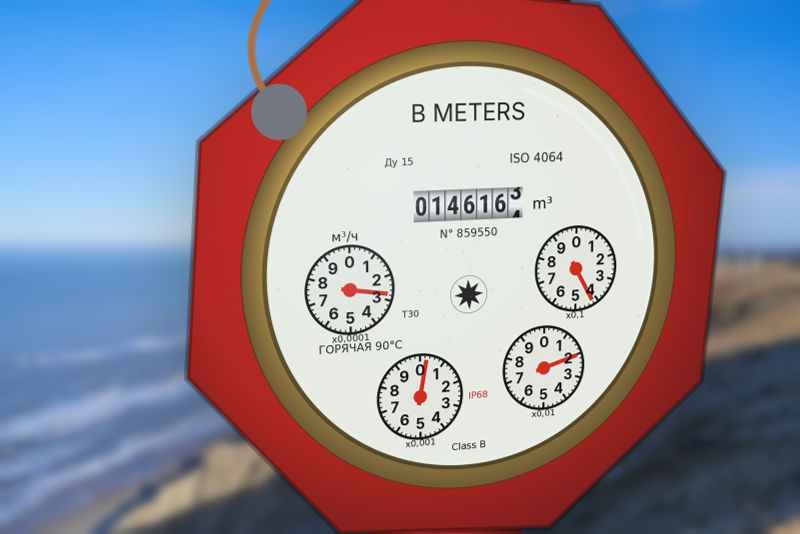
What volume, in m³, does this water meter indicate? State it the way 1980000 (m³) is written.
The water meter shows 146163.4202 (m³)
